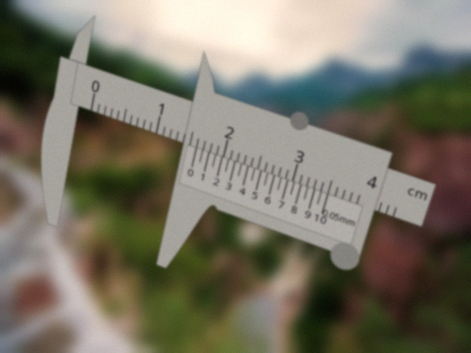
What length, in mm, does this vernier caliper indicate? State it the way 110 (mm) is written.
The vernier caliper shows 16.0 (mm)
